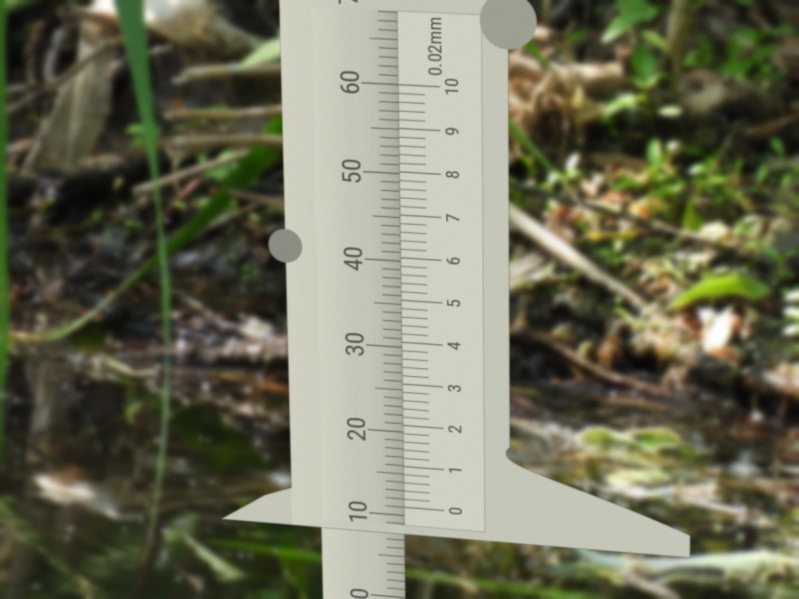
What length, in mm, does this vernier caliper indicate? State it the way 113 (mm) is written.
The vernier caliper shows 11.0 (mm)
